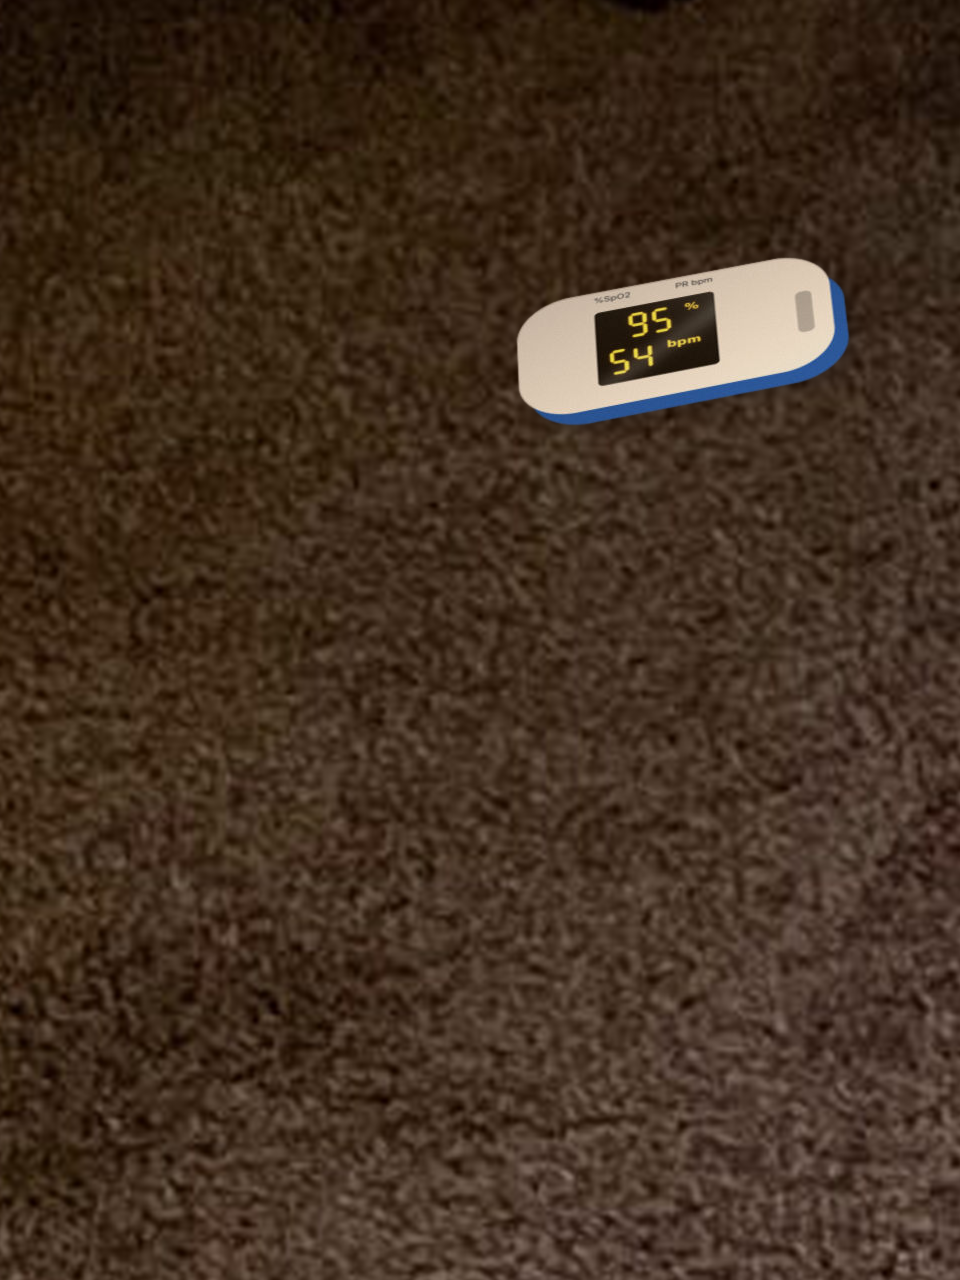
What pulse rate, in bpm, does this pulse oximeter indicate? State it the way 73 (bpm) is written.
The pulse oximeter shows 54 (bpm)
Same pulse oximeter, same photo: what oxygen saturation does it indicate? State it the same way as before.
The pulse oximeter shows 95 (%)
